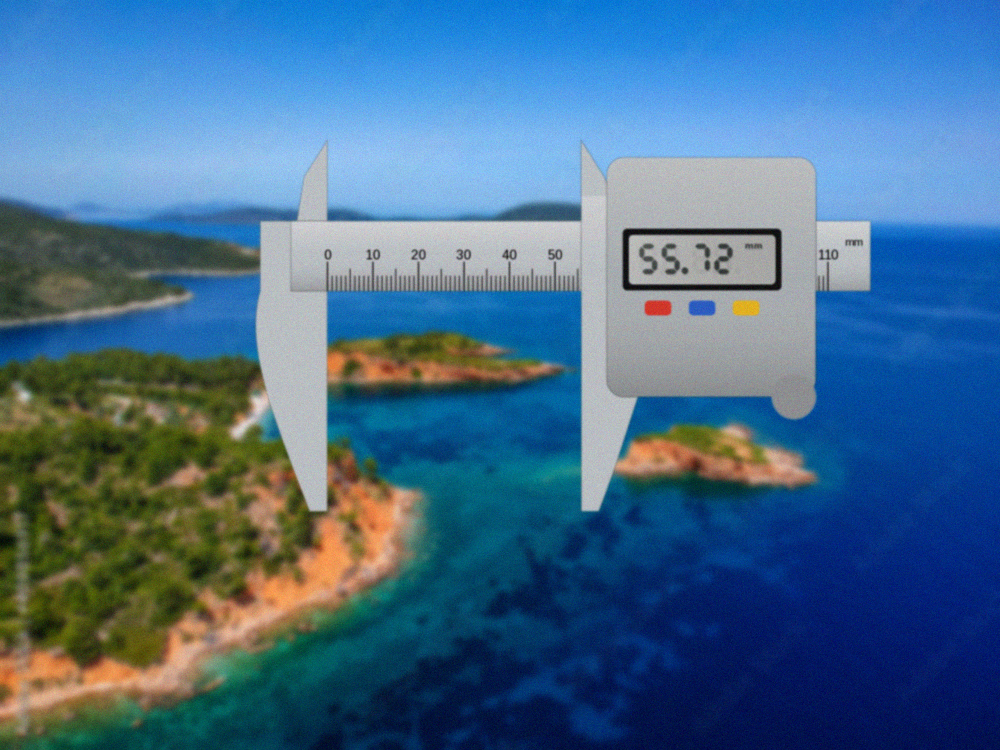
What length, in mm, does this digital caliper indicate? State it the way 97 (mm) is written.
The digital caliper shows 55.72 (mm)
